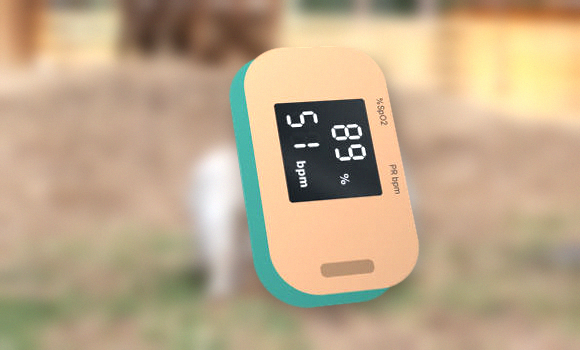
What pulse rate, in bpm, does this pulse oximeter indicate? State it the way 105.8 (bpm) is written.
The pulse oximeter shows 51 (bpm)
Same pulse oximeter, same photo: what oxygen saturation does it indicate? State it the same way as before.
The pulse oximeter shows 89 (%)
